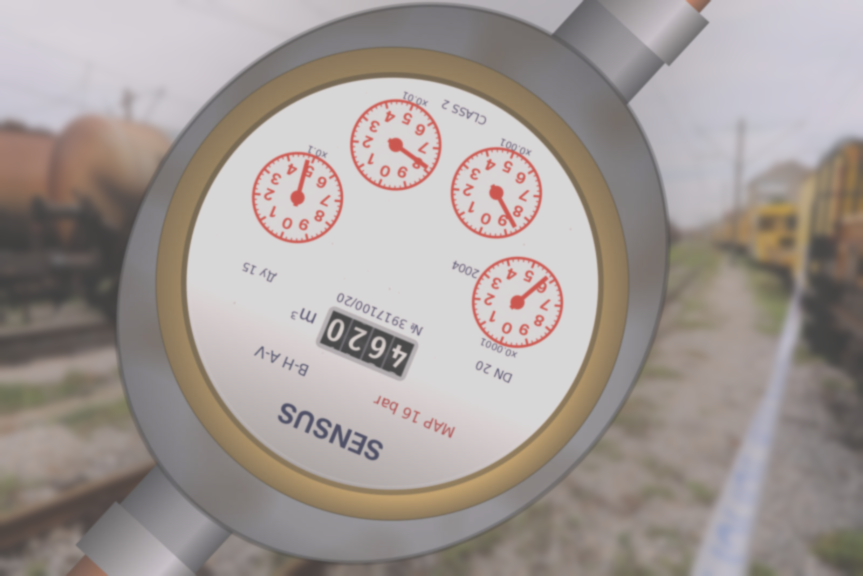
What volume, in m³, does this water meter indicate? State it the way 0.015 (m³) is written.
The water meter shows 4620.4785 (m³)
